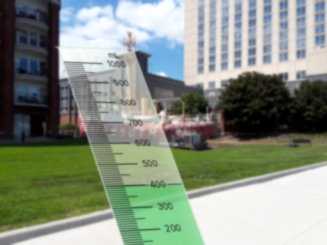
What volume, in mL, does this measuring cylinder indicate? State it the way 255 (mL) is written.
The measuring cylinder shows 400 (mL)
